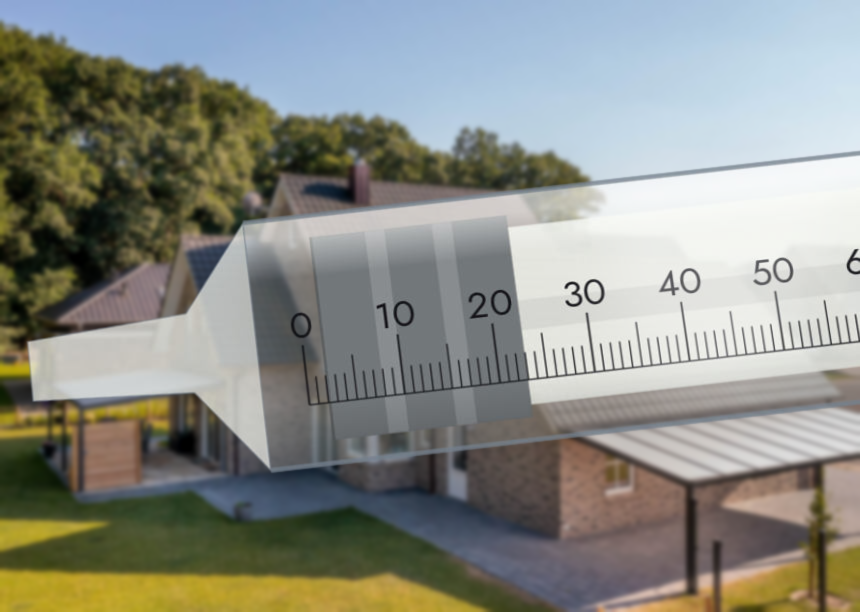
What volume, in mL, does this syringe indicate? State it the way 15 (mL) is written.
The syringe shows 2 (mL)
